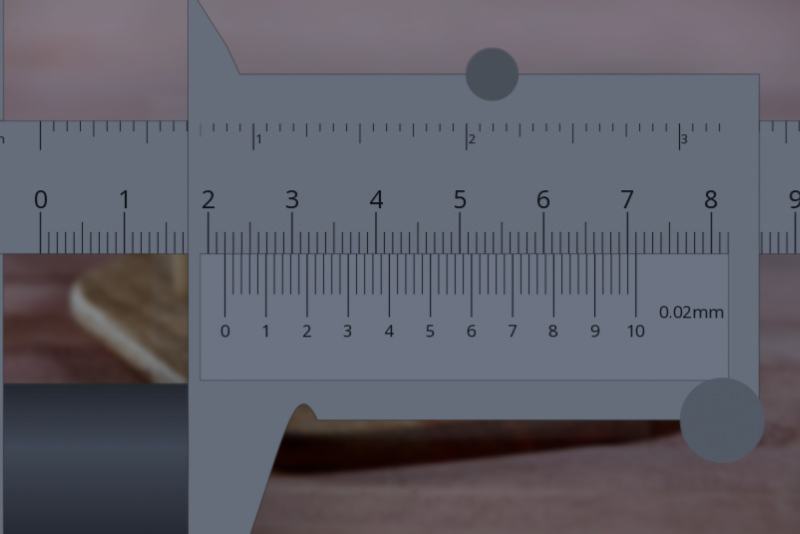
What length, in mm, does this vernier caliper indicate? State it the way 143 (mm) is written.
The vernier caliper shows 22.0 (mm)
